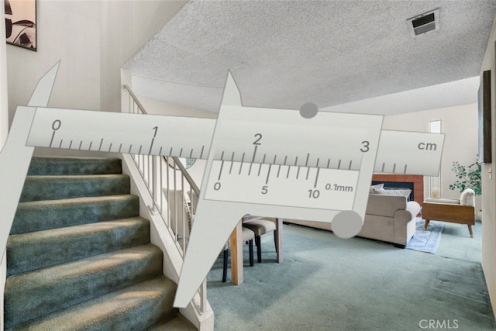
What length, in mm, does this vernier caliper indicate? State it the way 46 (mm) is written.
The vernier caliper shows 17.2 (mm)
